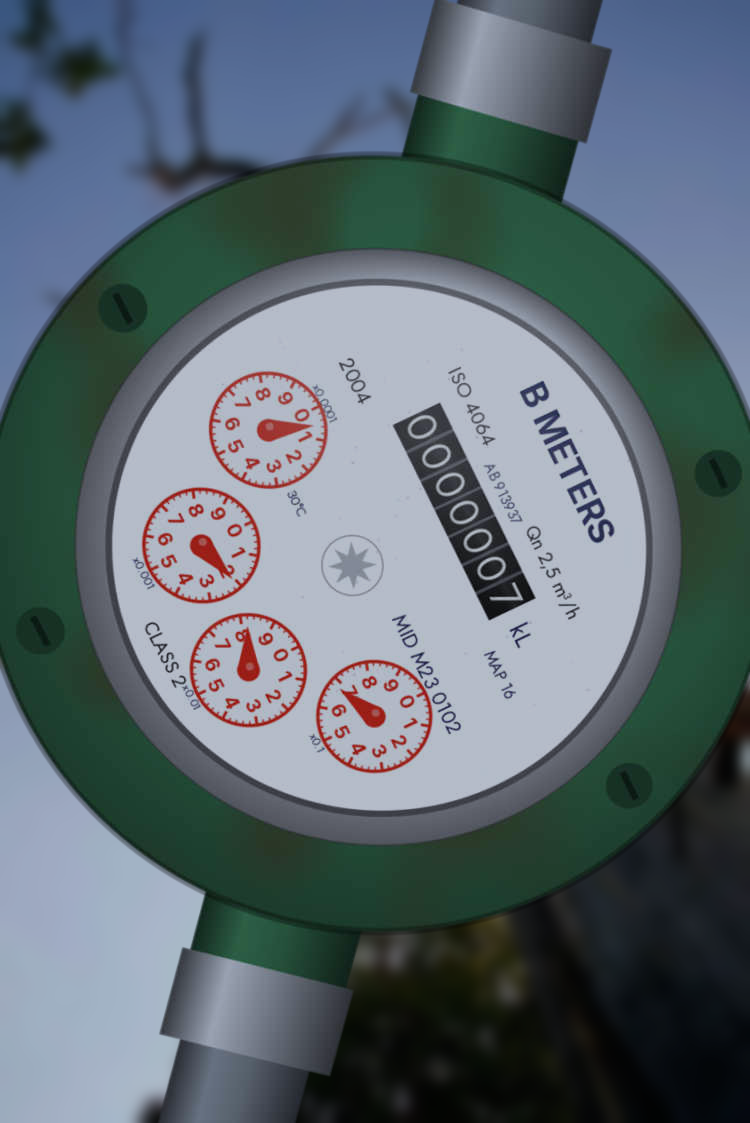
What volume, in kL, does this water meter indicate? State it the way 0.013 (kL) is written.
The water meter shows 7.6820 (kL)
